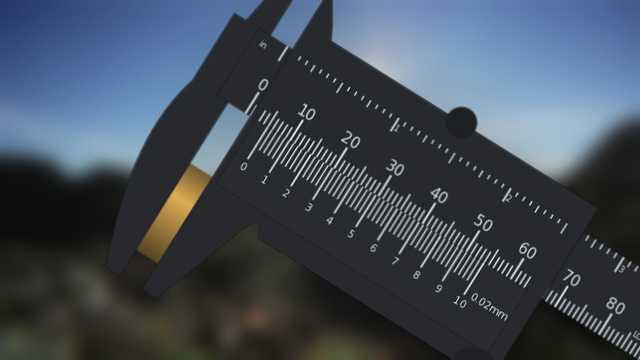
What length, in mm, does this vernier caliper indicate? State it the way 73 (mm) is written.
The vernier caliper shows 5.0 (mm)
